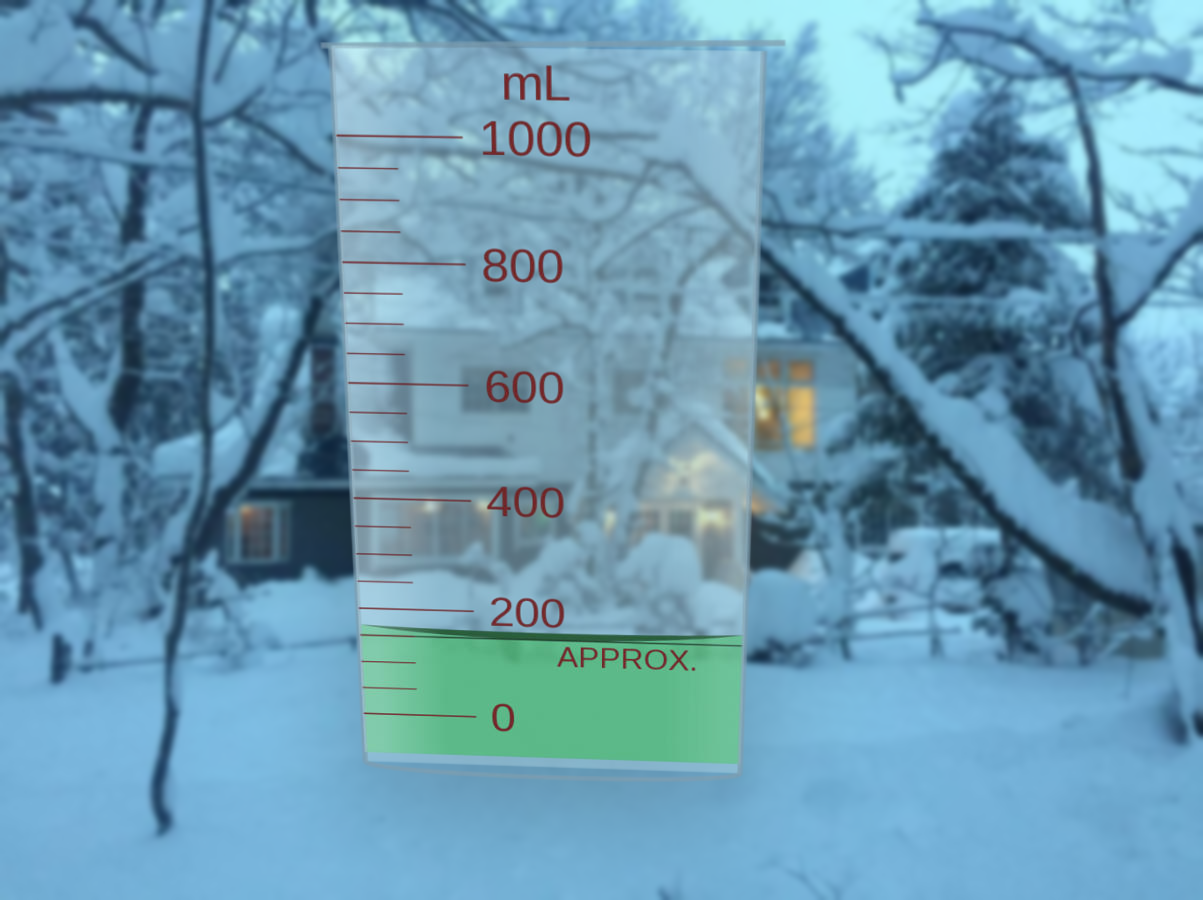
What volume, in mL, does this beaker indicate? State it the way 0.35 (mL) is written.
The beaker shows 150 (mL)
